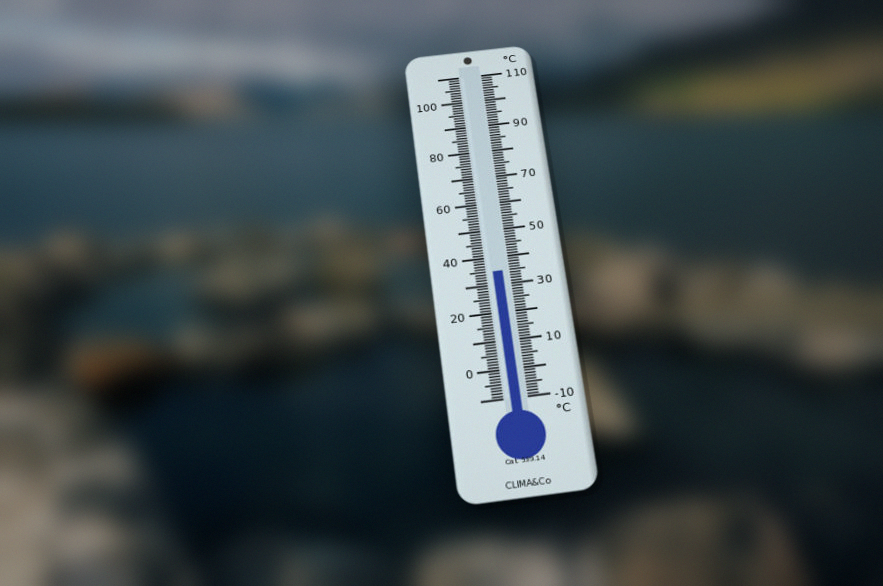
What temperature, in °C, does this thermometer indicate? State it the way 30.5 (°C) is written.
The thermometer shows 35 (°C)
